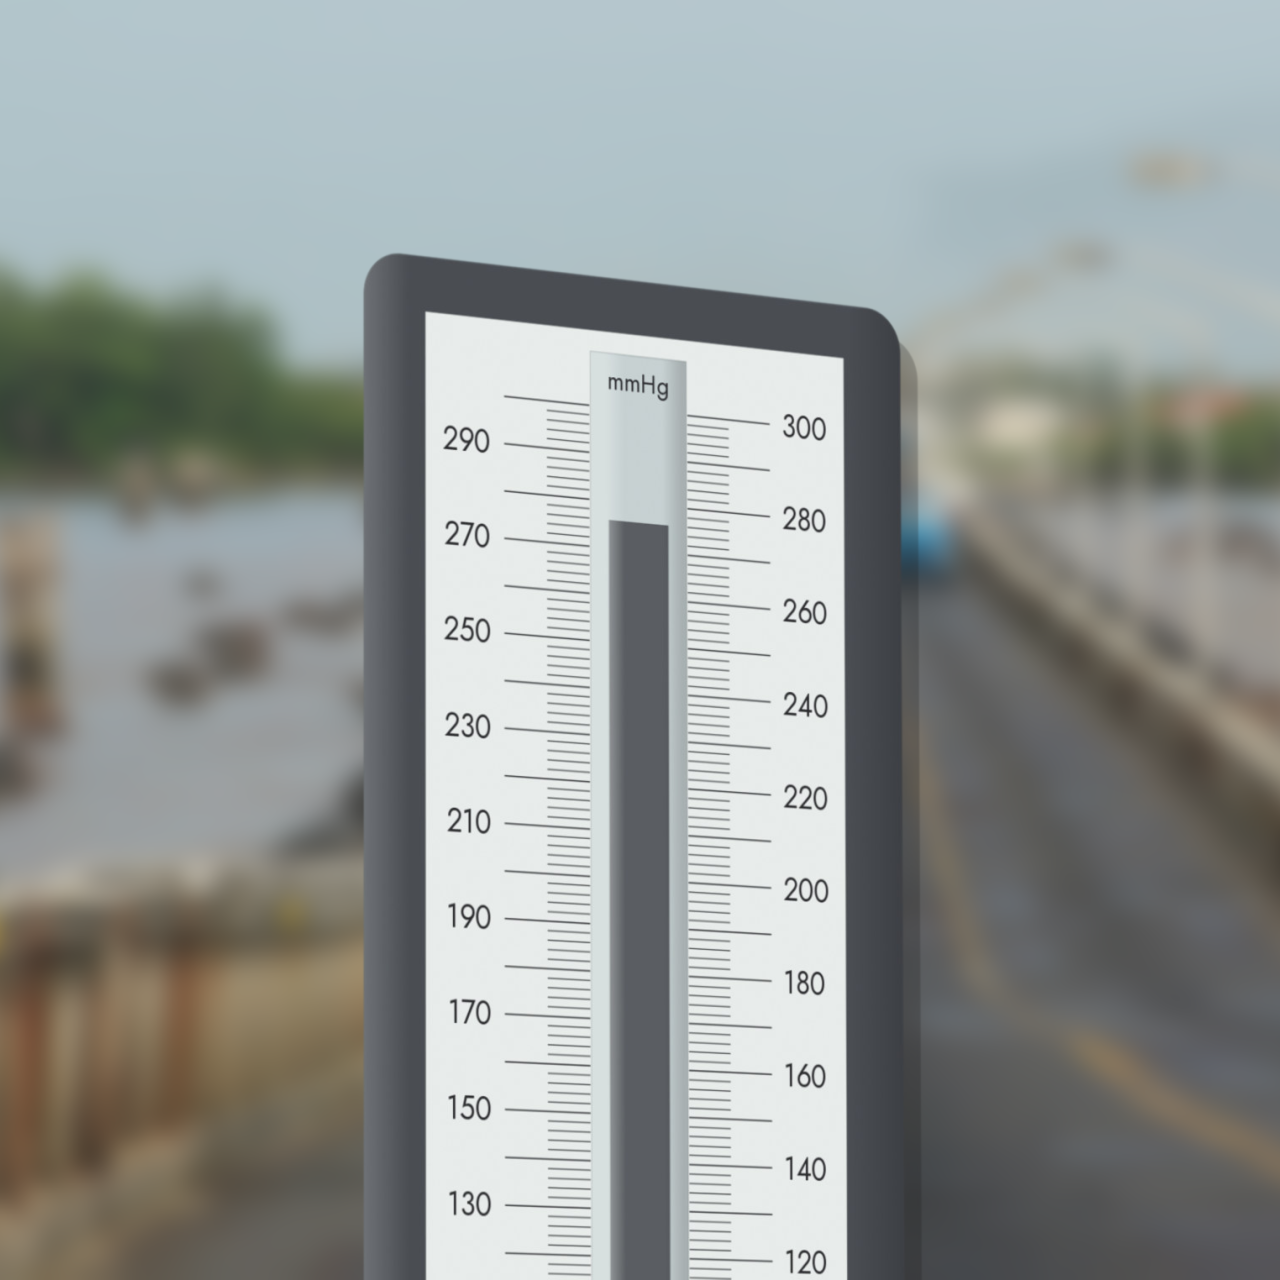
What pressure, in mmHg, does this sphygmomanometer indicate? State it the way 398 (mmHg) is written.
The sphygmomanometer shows 276 (mmHg)
